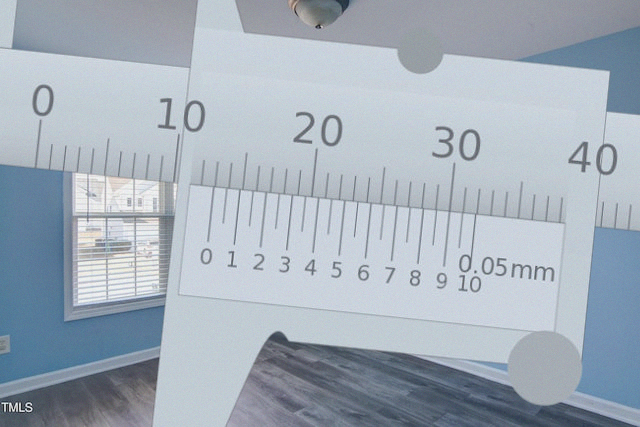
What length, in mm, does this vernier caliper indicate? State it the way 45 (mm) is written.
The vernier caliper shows 12.9 (mm)
